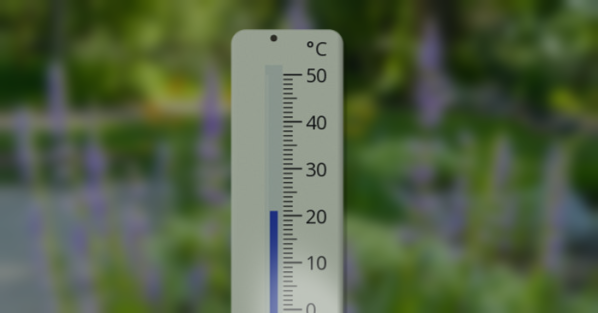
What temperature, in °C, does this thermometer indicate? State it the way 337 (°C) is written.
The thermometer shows 21 (°C)
